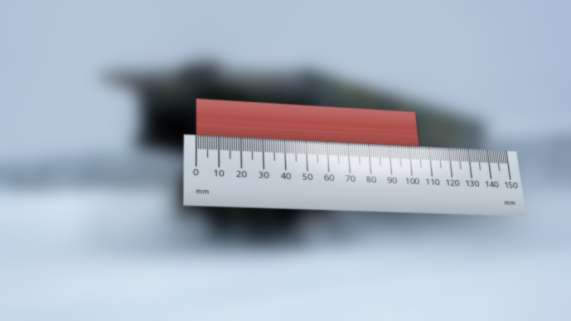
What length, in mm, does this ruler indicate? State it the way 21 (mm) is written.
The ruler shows 105 (mm)
